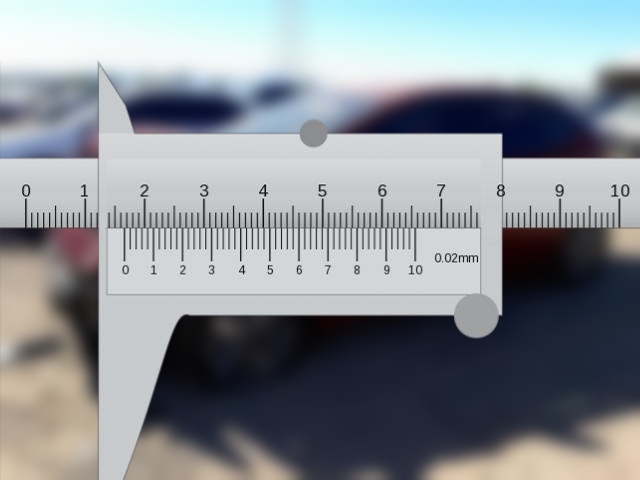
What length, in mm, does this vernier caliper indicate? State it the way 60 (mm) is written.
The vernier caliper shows 16.6 (mm)
